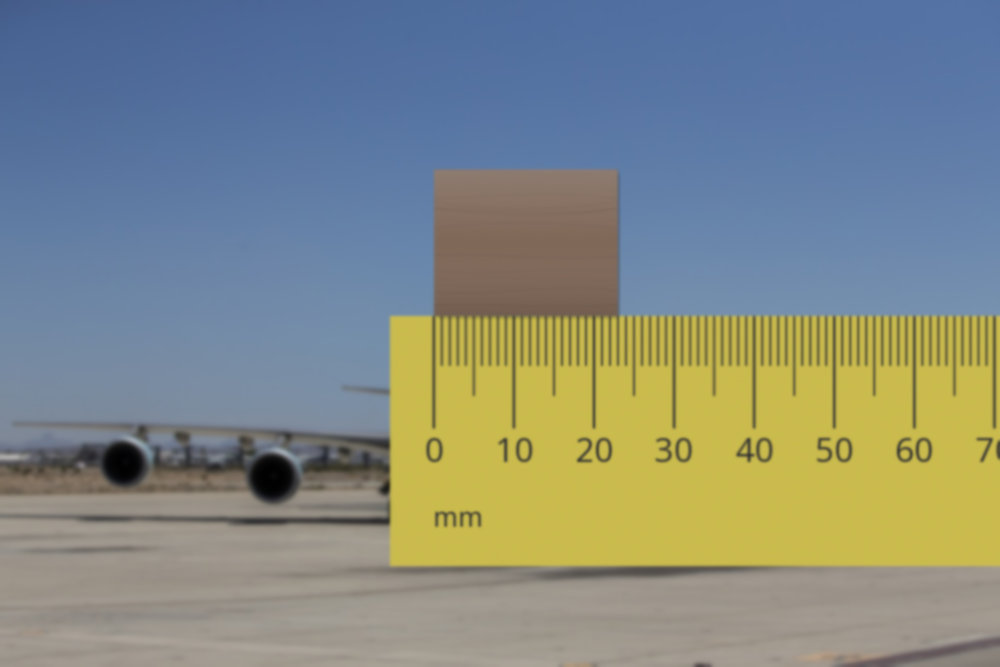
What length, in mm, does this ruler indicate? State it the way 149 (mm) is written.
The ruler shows 23 (mm)
